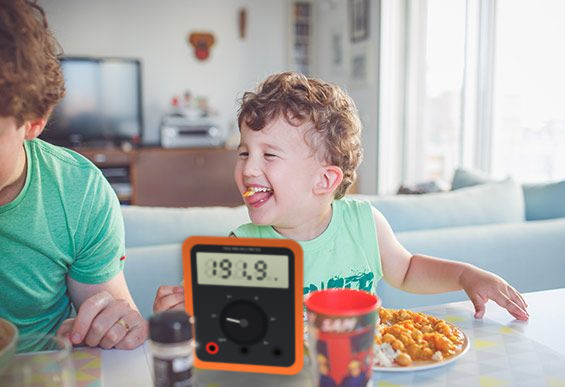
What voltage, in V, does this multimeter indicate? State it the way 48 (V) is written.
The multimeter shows 191.9 (V)
